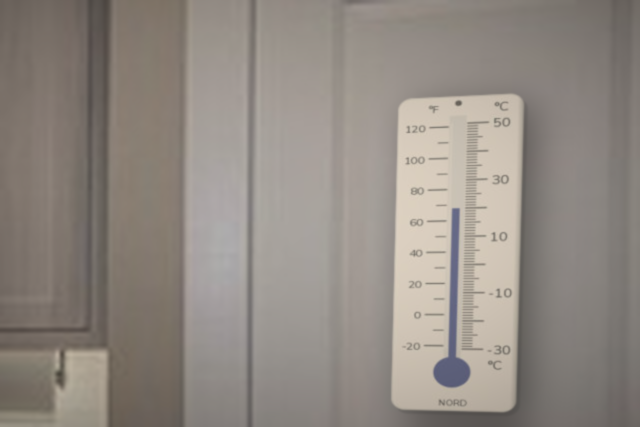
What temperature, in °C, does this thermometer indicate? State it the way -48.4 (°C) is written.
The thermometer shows 20 (°C)
